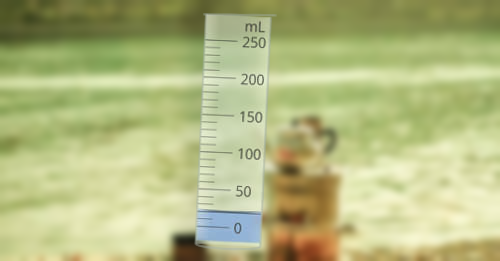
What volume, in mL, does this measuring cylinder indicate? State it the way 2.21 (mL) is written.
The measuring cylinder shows 20 (mL)
